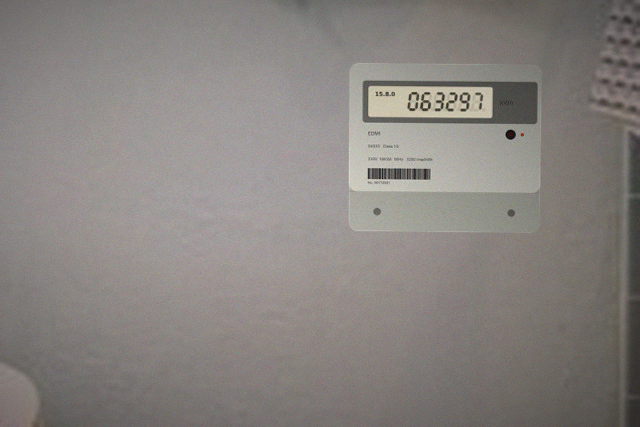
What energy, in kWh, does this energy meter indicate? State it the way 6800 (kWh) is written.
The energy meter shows 63297 (kWh)
